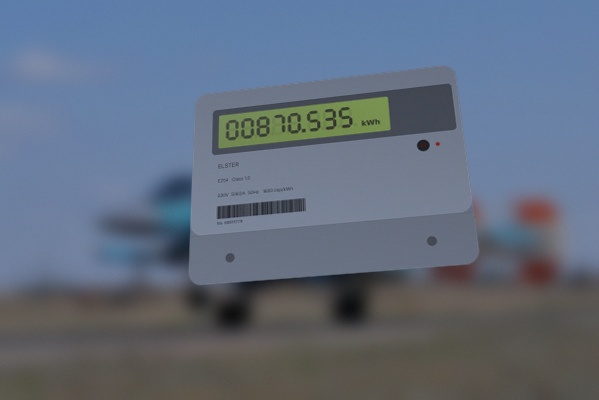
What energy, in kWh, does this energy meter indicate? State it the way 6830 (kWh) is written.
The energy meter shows 870.535 (kWh)
